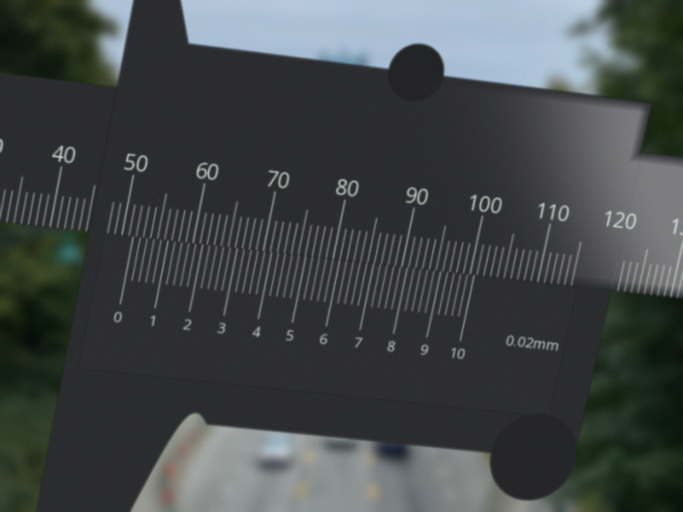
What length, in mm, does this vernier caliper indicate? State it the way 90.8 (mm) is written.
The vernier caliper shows 51.6 (mm)
